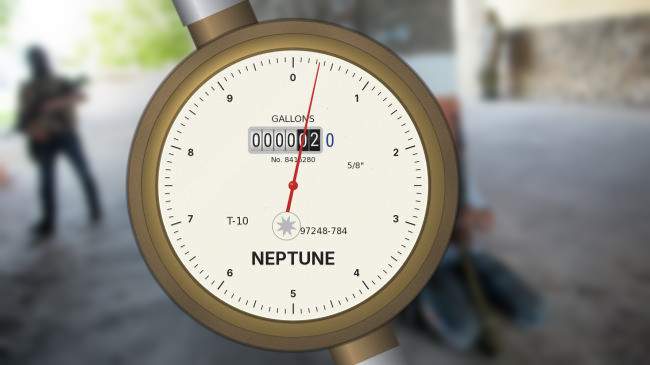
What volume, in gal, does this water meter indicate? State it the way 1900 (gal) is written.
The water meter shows 20.3 (gal)
